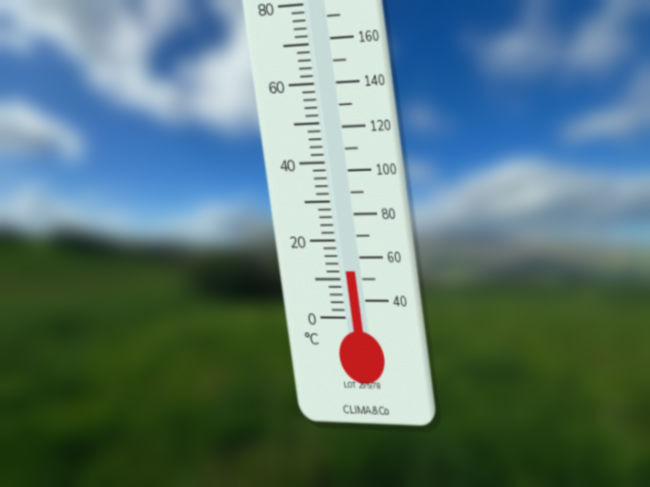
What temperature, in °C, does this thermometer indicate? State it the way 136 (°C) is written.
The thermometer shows 12 (°C)
